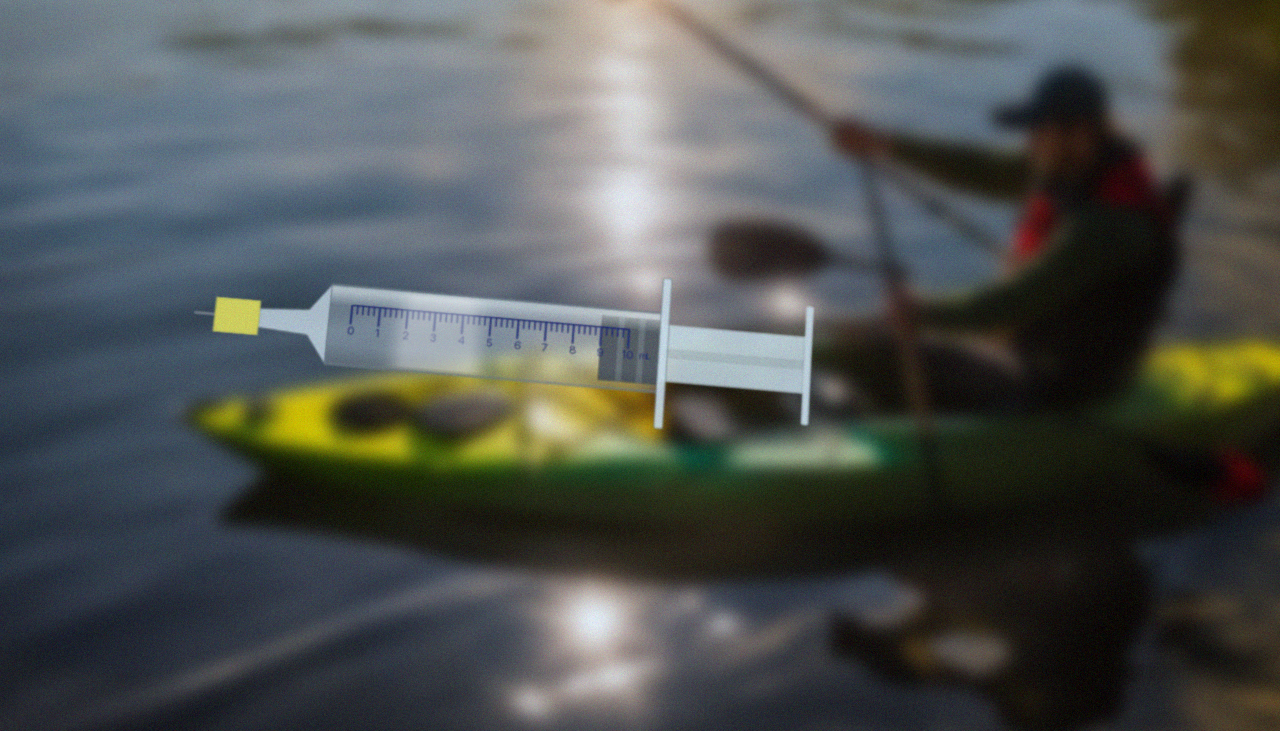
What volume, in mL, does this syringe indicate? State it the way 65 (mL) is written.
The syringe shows 9 (mL)
